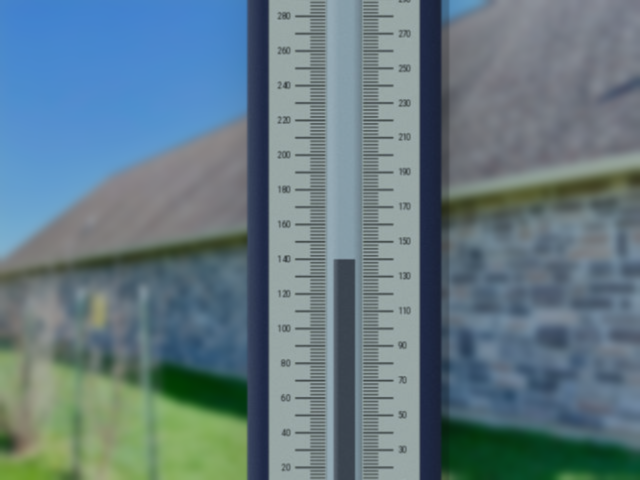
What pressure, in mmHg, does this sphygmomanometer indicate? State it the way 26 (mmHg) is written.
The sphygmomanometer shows 140 (mmHg)
